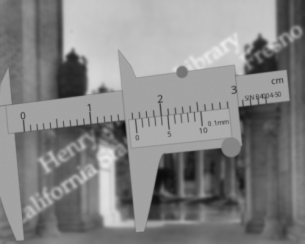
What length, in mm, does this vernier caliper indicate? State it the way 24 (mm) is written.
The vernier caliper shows 16.4 (mm)
